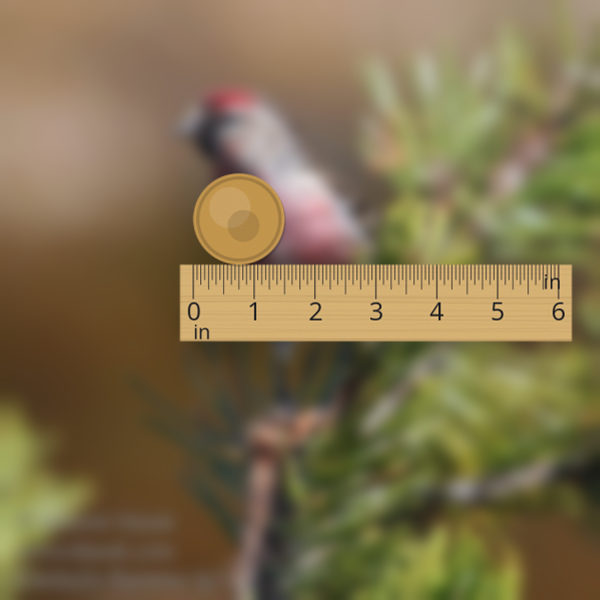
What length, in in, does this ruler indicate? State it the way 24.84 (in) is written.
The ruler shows 1.5 (in)
